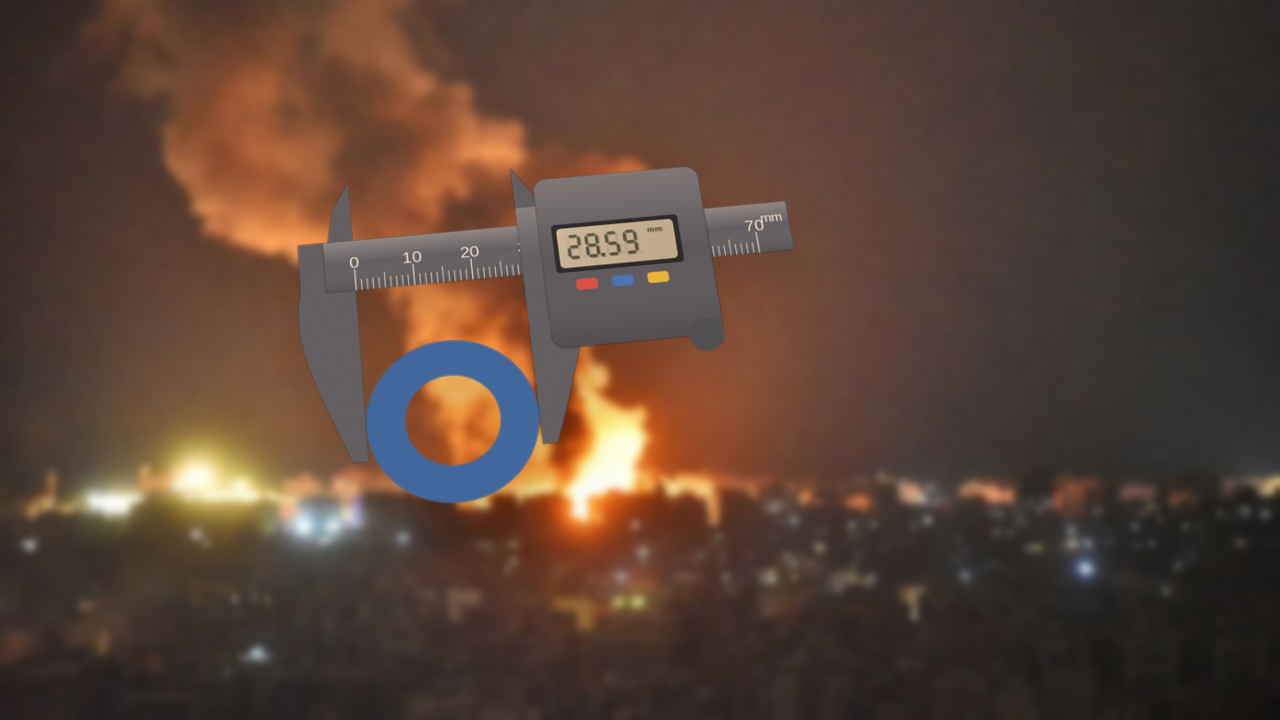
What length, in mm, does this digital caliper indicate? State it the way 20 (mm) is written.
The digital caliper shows 28.59 (mm)
